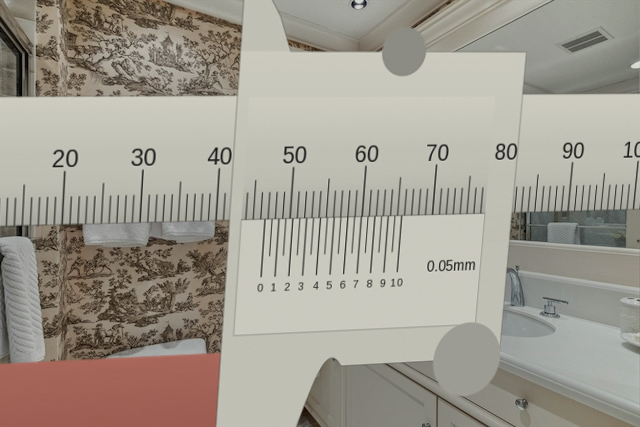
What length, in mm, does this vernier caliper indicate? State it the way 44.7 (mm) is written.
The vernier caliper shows 46.6 (mm)
